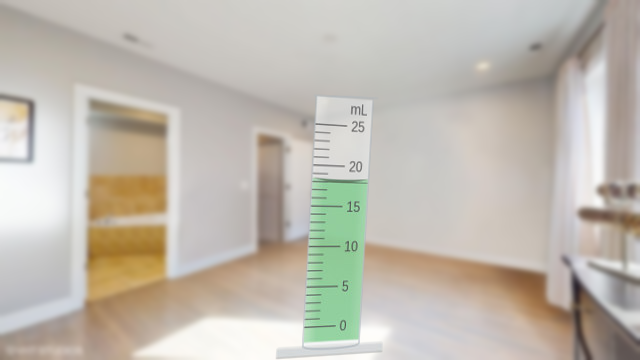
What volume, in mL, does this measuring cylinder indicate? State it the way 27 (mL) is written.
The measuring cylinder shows 18 (mL)
